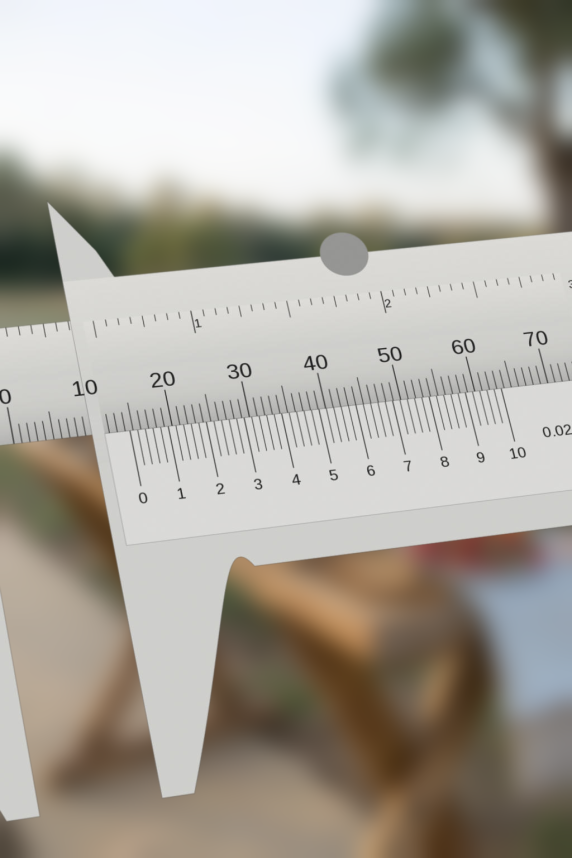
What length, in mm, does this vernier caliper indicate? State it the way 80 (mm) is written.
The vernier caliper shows 14.6 (mm)
